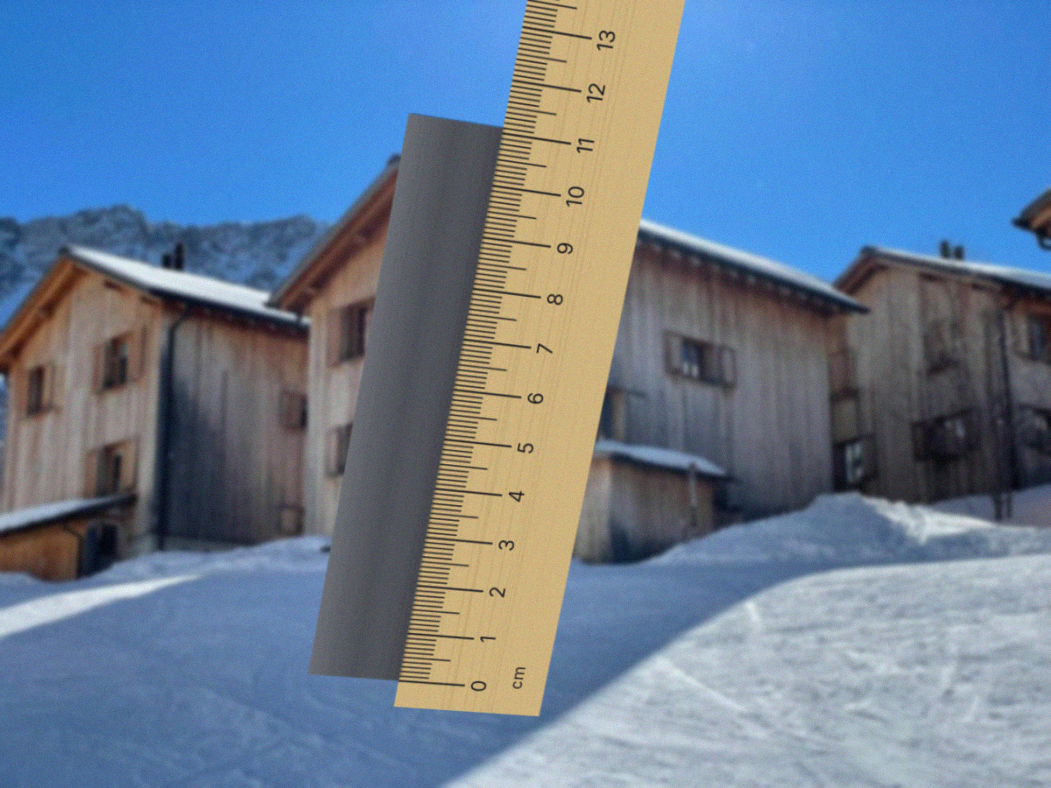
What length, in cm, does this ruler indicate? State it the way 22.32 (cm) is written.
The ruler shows 11.1 (cm)
